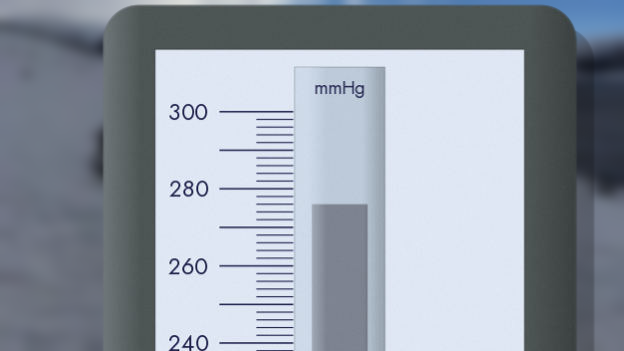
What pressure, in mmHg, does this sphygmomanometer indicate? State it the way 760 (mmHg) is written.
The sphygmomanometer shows 276 (mmHg)
